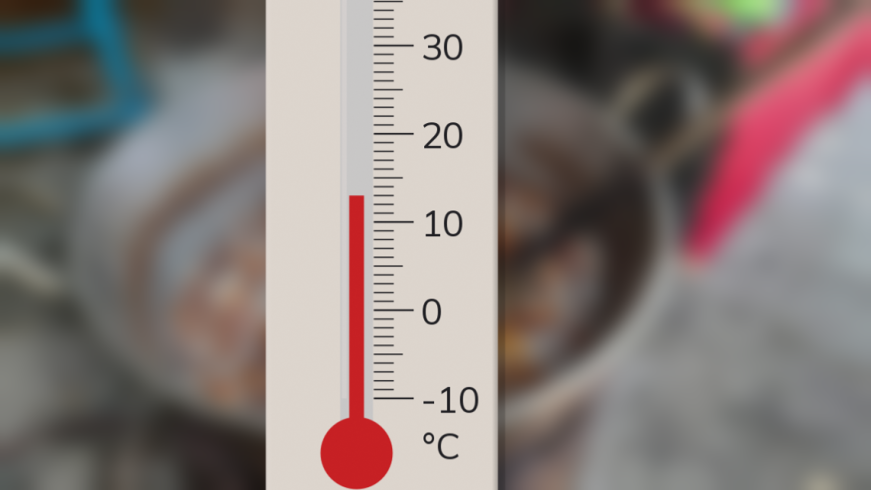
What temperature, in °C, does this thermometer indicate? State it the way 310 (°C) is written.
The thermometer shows 13 (°C)
